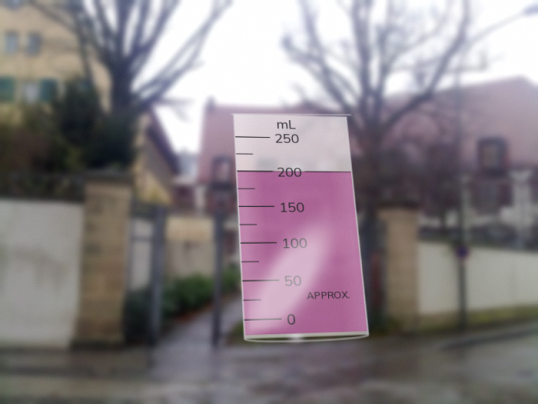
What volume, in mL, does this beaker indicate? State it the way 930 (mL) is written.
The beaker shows 200 (mL)
